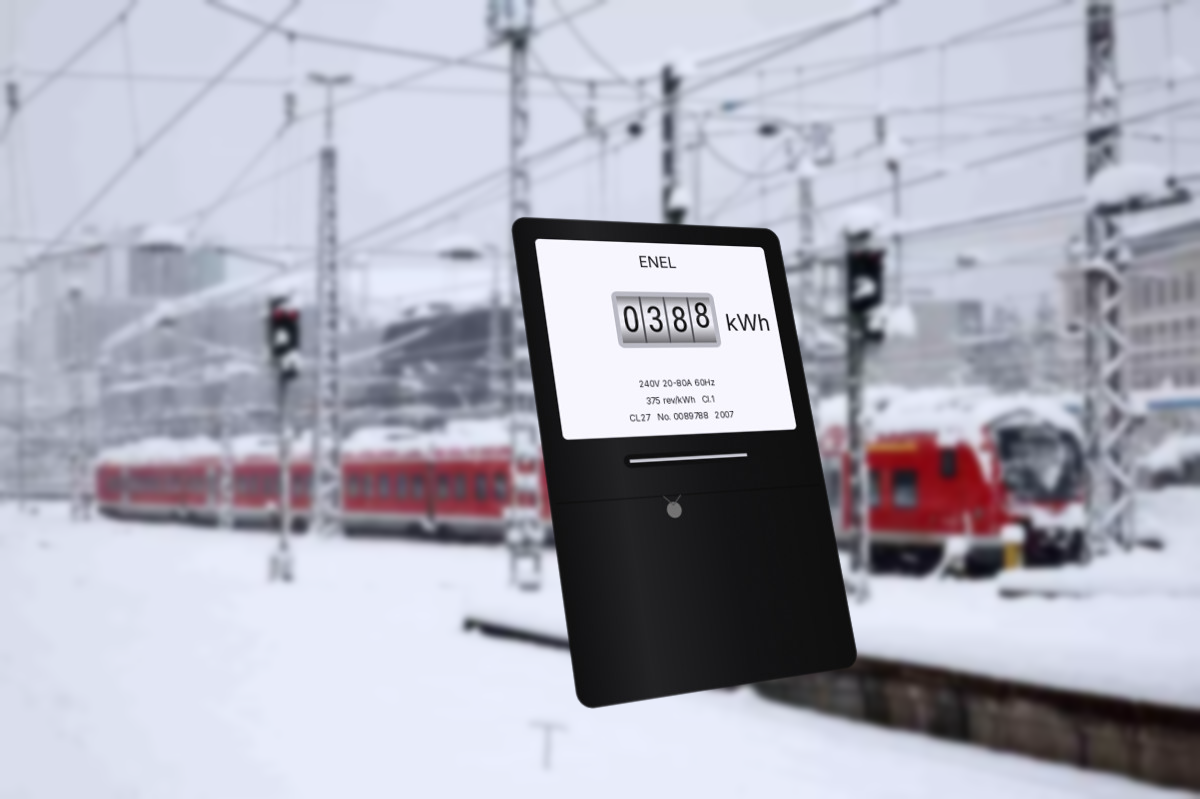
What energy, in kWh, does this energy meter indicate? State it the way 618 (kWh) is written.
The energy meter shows 388 (kWh)
